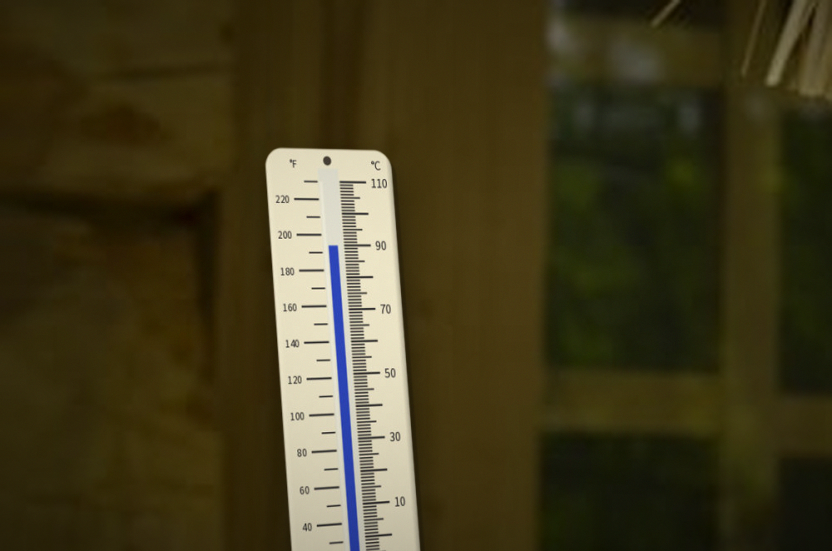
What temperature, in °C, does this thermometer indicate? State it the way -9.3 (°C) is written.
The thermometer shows 90 (°C)
